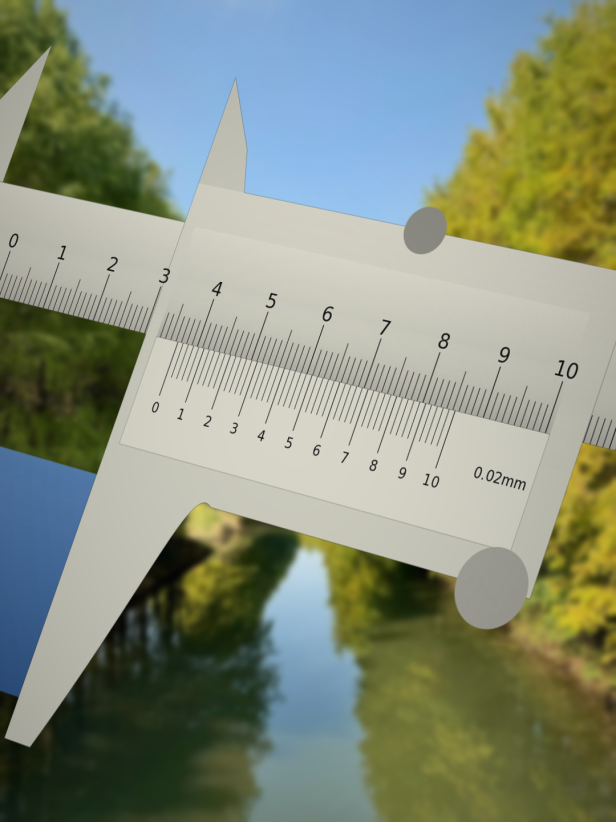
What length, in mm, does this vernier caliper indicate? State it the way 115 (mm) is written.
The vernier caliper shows 36.4 (mm)
